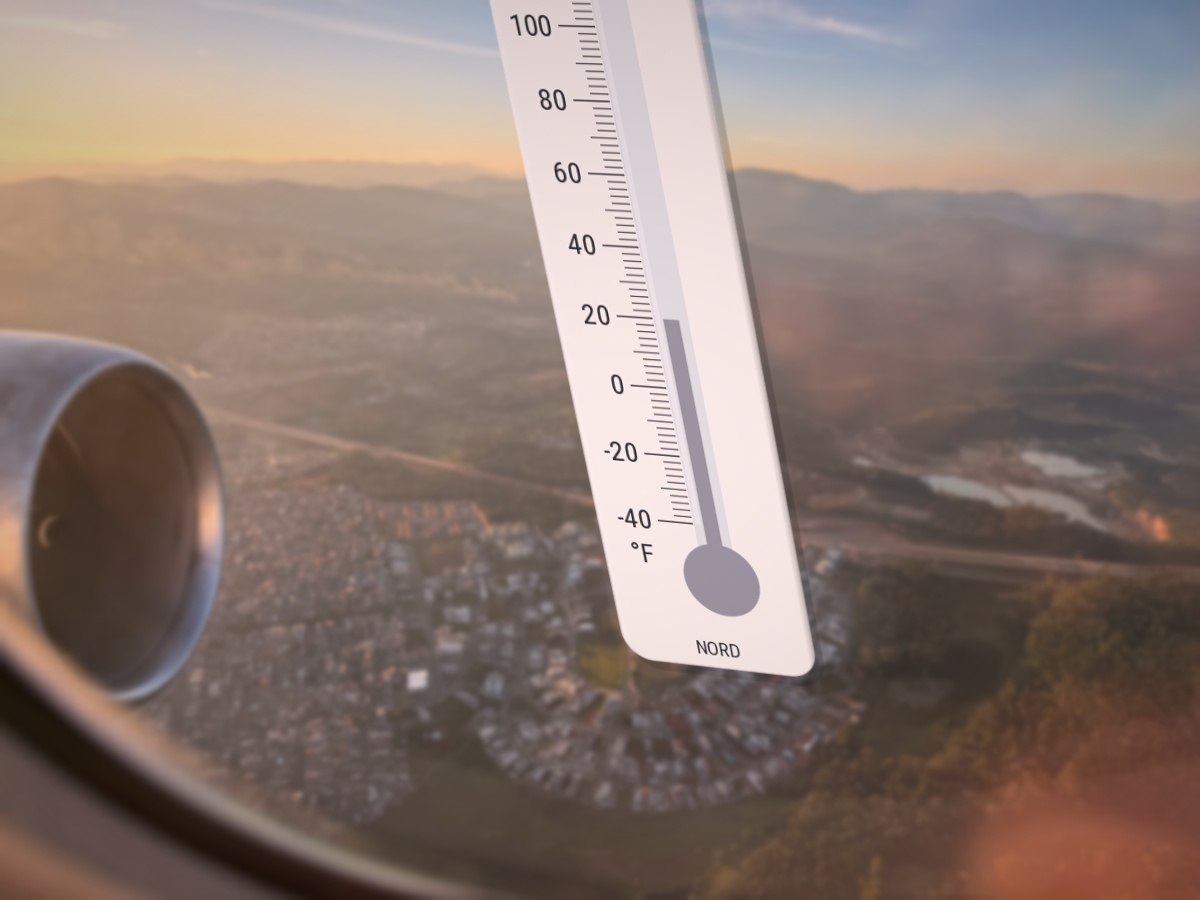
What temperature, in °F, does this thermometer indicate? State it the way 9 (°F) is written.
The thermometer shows 20 (°F)
